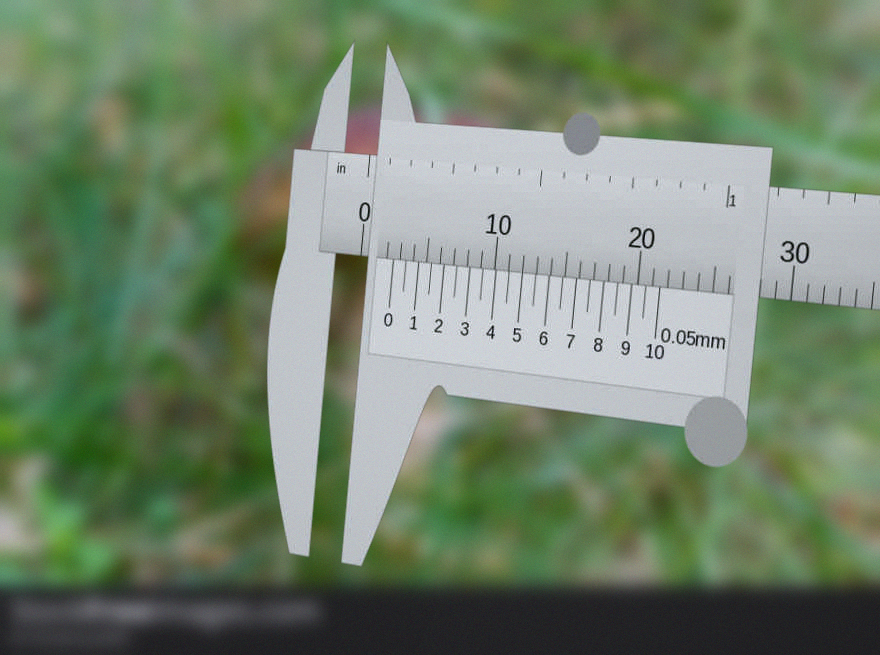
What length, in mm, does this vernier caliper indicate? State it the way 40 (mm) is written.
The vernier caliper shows 2.5 (mm)
